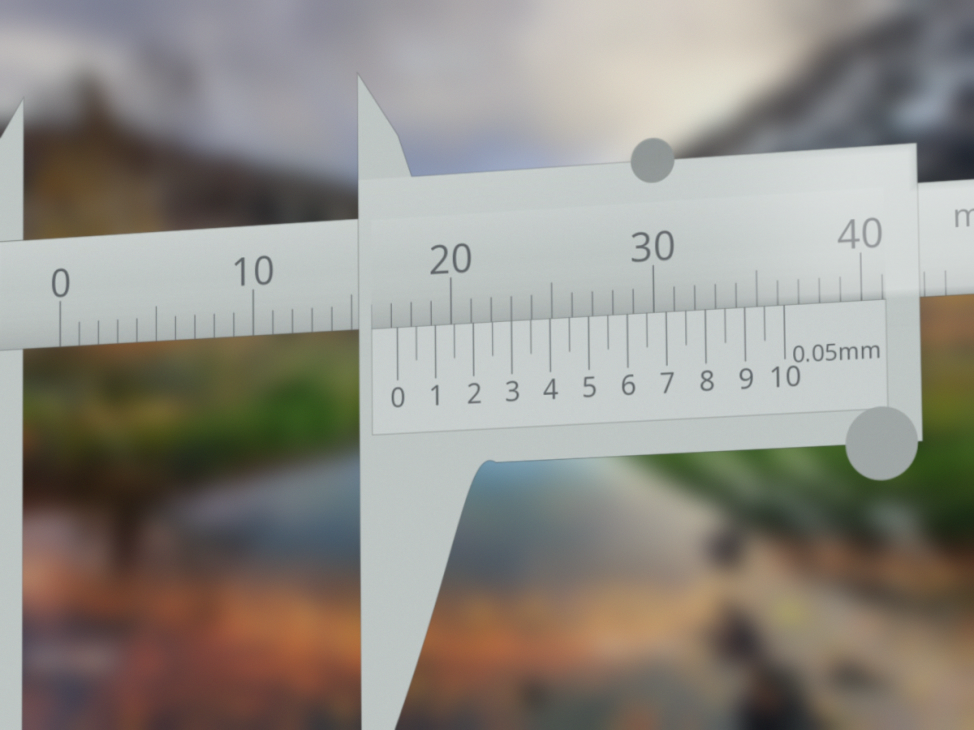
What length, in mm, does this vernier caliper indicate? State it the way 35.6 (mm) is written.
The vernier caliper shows 17.3 (mm)
